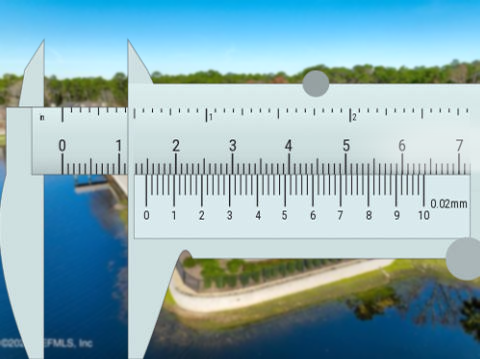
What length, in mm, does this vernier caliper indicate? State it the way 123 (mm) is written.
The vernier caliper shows 14.8 (mm)
